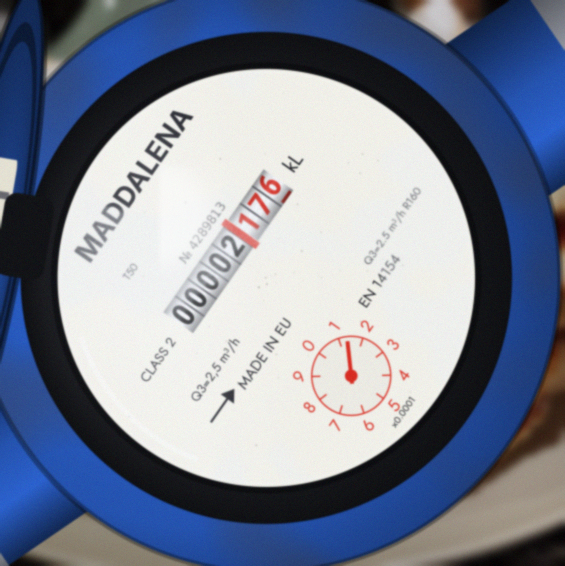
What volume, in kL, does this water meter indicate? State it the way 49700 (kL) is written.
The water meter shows 2.1761 (kL)
